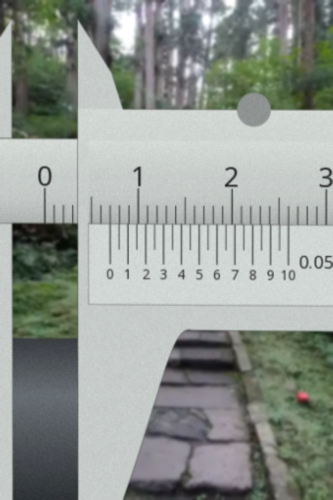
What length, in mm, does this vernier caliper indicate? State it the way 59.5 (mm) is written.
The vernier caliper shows 7.0 (mm)
